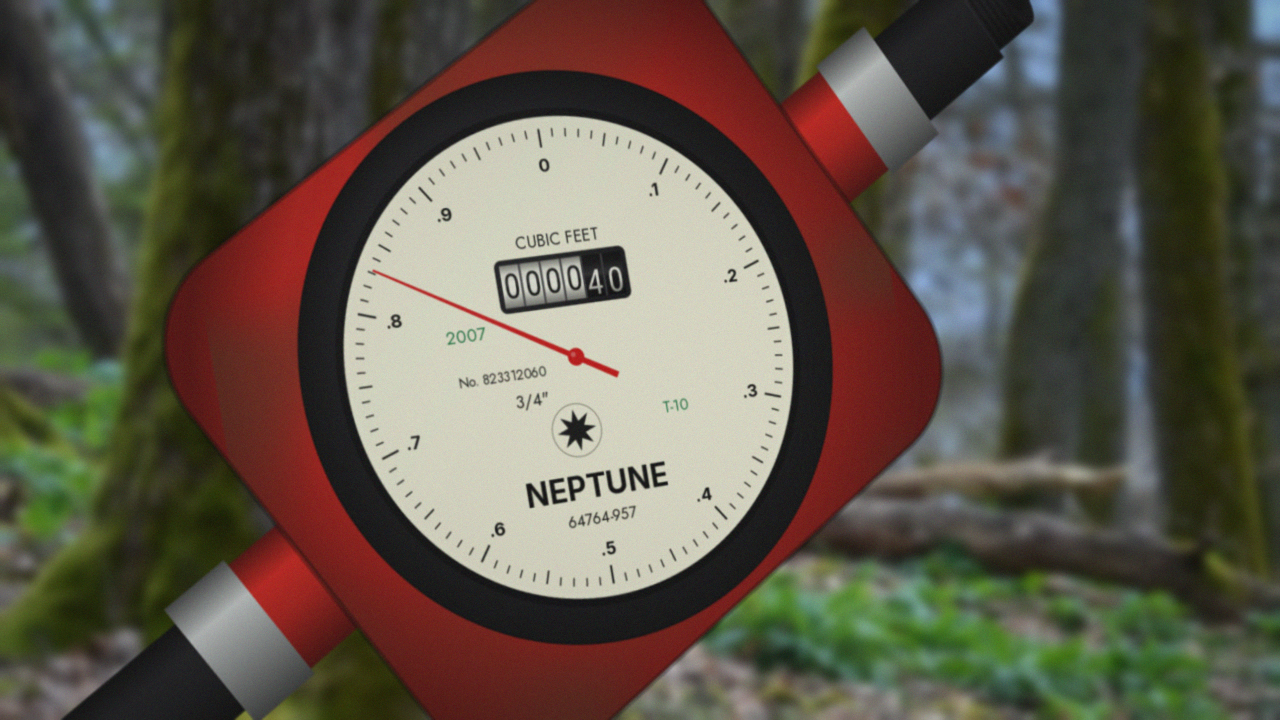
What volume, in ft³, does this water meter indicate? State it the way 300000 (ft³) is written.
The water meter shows 39.83 (ft³)
